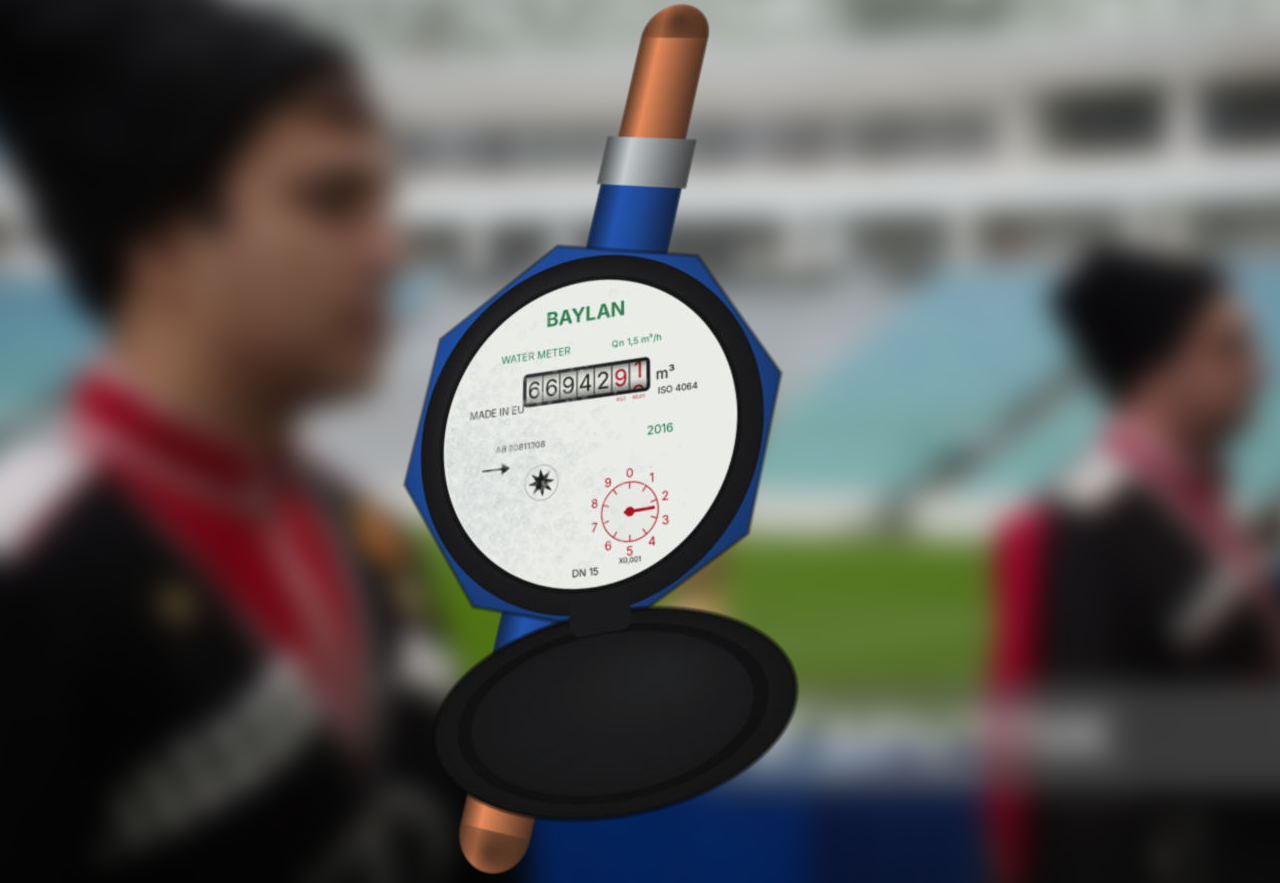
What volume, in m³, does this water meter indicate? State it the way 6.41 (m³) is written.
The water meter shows 66942.912 (m³)
